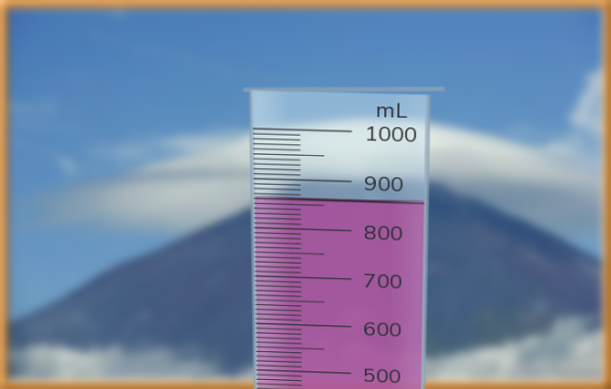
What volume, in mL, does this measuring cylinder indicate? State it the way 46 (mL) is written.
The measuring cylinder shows 860 (mL)
